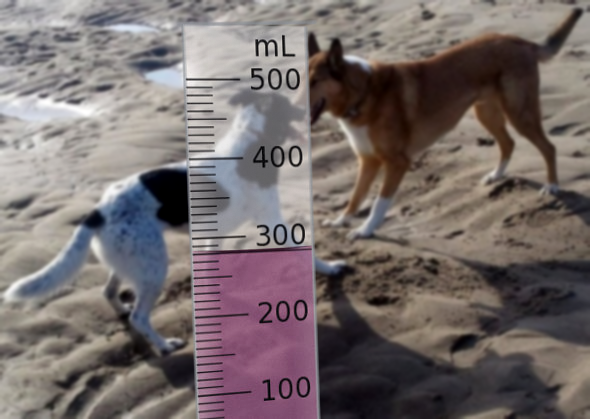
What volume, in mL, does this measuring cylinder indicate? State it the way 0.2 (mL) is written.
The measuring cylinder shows 280 (mL)
